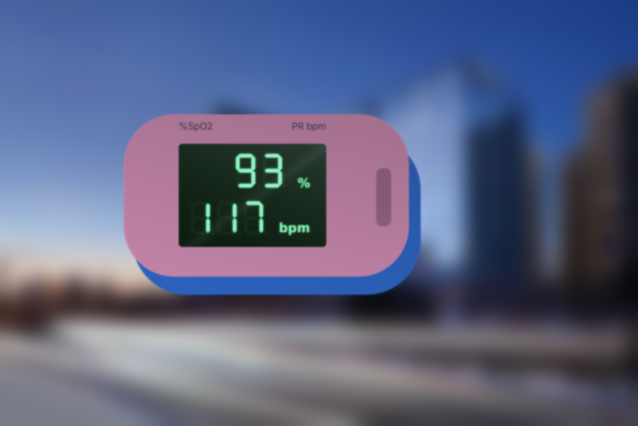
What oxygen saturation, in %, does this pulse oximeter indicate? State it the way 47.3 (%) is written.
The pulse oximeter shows 93 (%)
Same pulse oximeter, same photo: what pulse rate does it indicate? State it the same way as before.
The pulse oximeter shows 117 (bpm)
